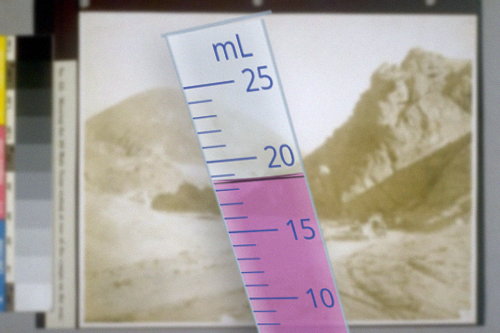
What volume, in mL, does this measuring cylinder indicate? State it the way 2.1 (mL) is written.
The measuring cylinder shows 18.5 (mL)
